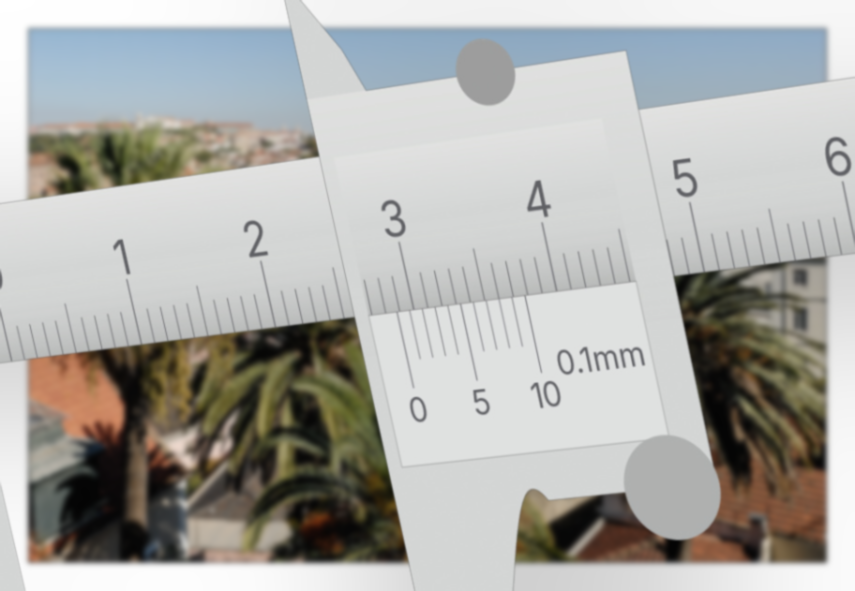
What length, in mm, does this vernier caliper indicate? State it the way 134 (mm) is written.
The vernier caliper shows 28.8 (mm)
